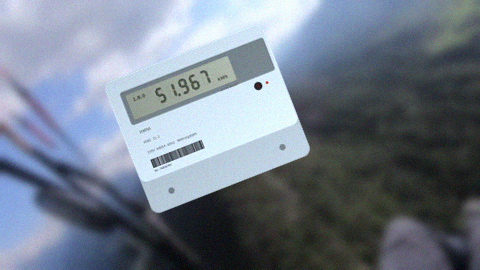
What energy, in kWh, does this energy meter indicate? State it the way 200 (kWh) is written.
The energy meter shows 51.967 (kWh)
